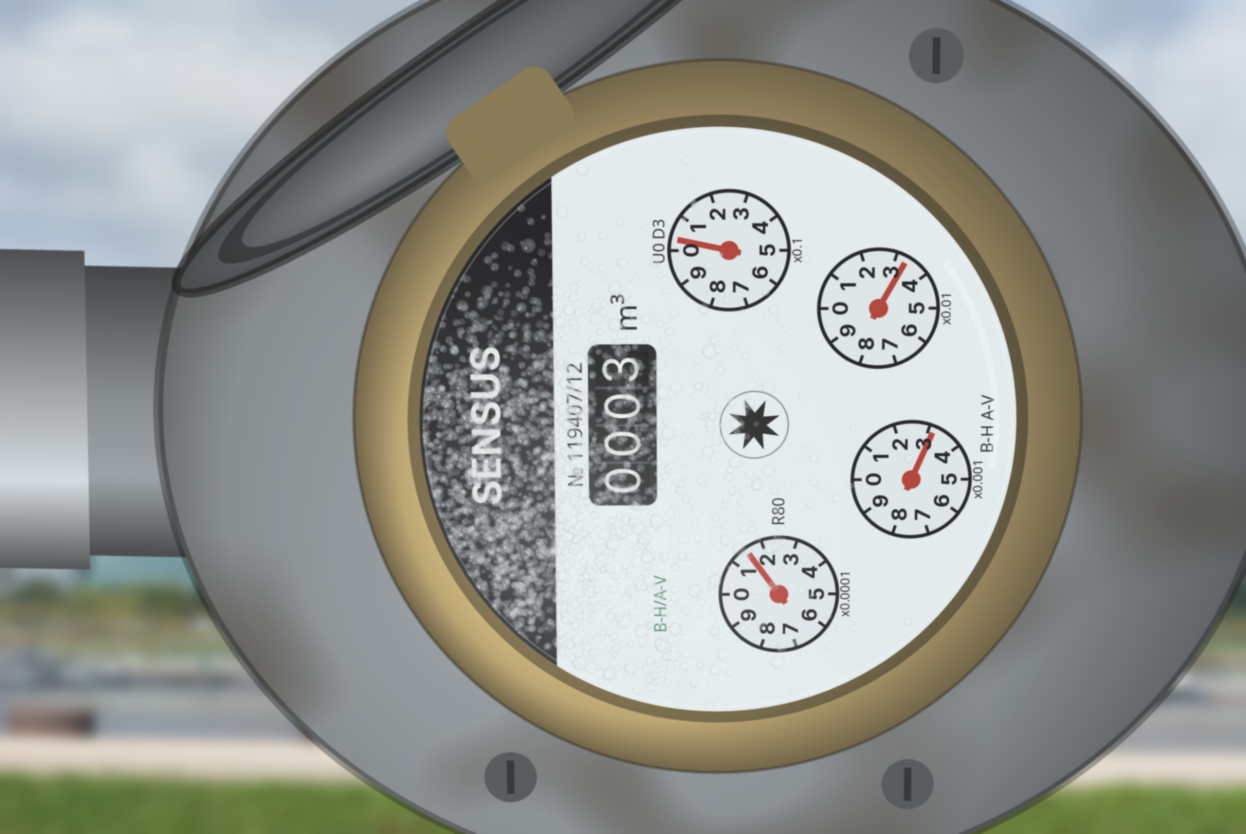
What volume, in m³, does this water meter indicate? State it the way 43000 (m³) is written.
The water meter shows 3.0331 (m³)
